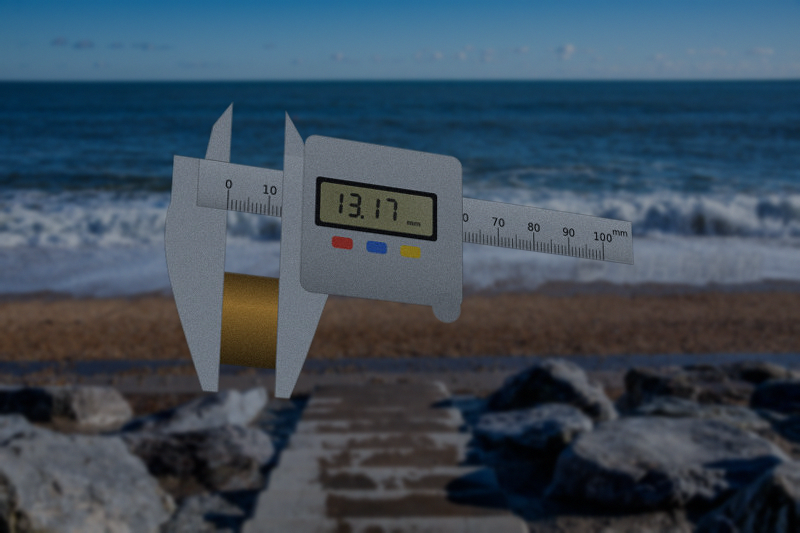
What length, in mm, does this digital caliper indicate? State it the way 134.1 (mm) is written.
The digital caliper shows 13.17 (mm)
